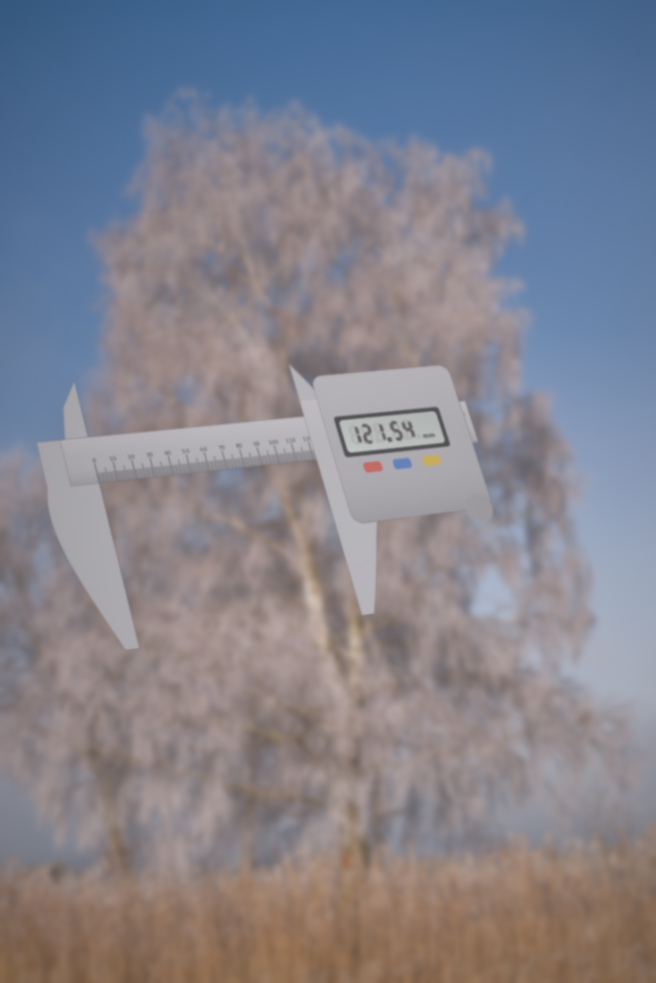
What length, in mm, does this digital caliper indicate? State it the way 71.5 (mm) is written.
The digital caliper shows 121.54 (mm)
